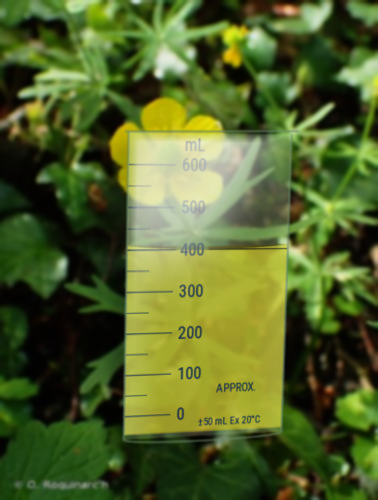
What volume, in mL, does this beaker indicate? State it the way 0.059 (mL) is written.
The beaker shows 400 (mL)
